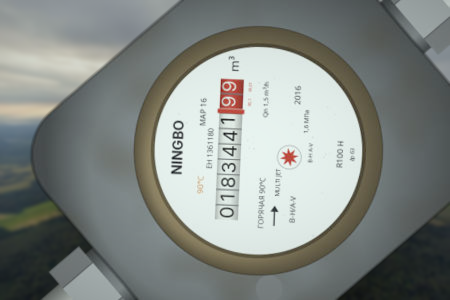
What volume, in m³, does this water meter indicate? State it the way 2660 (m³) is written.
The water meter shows 183441.99 (m³)
